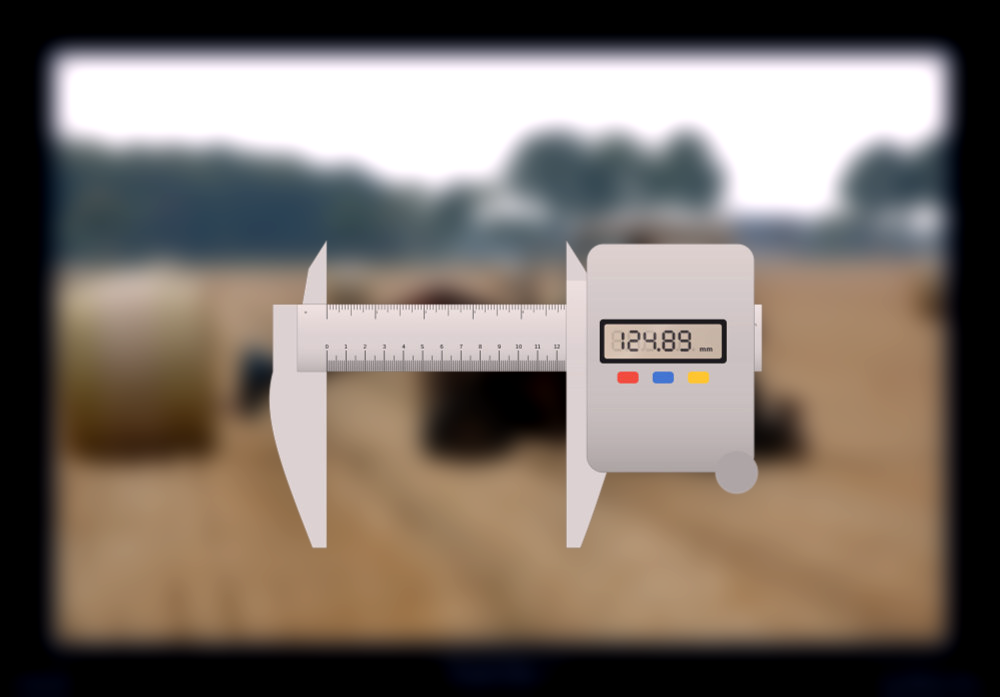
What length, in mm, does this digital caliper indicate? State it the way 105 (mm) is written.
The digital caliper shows 124.89 (mm)
